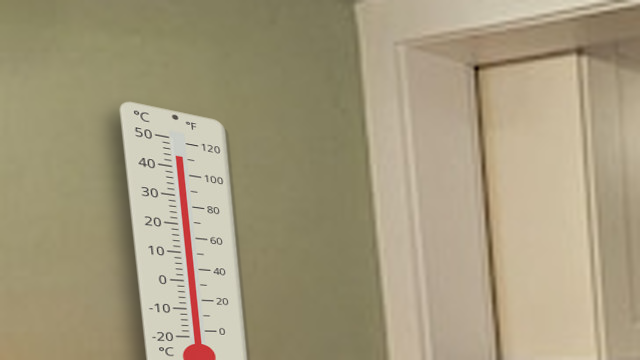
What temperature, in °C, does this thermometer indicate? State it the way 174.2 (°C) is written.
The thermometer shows 44 (°C)
